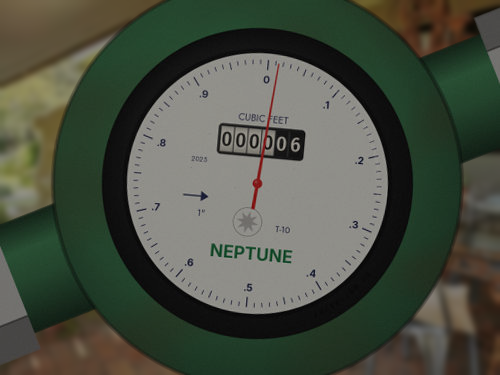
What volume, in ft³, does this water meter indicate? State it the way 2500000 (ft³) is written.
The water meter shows 6.01 (ft³)
